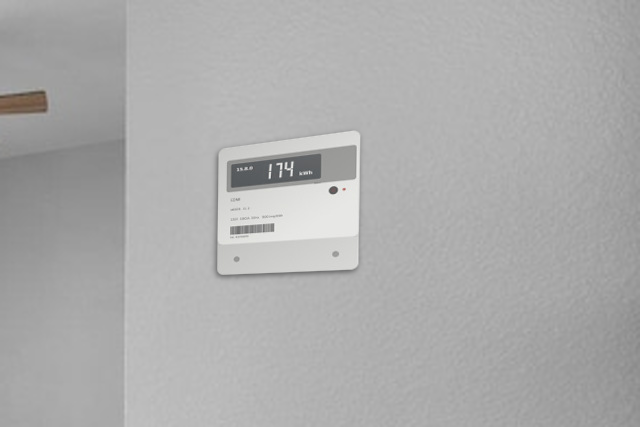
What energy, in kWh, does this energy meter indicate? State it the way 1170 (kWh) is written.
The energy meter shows 174 (kWh)
